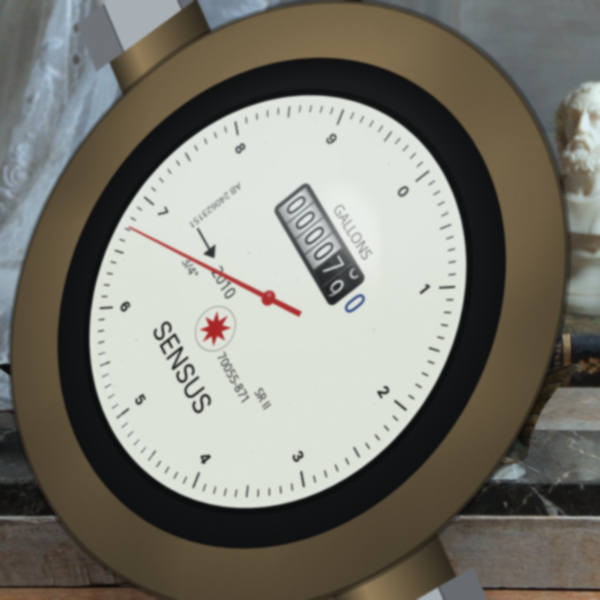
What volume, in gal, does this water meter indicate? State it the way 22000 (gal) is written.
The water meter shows 786.7 (gal)
